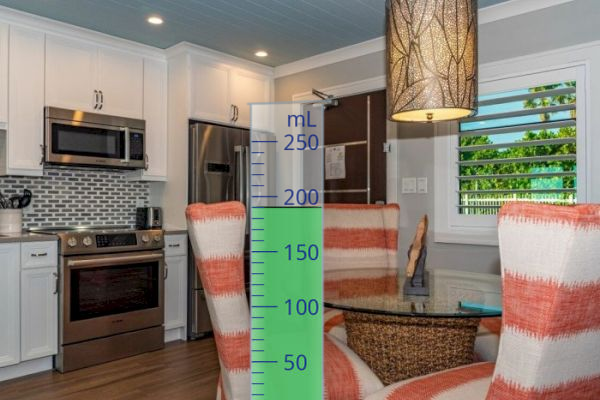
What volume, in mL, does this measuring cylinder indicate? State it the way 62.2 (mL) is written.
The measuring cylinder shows 190 (mL)
